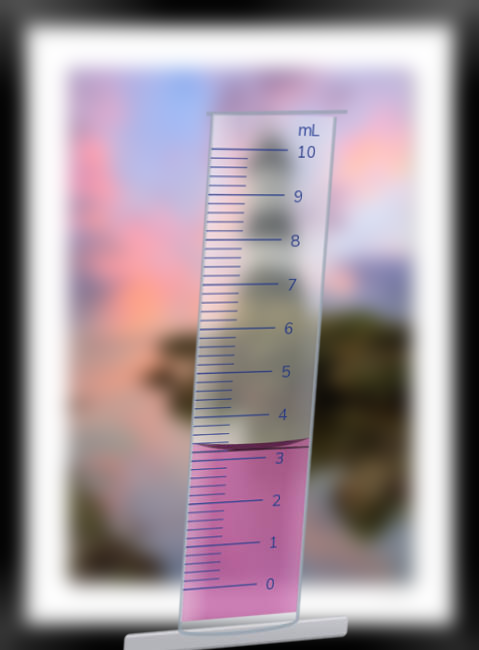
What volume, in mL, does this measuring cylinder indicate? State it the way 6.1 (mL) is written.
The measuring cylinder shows 3.2 (mL)
